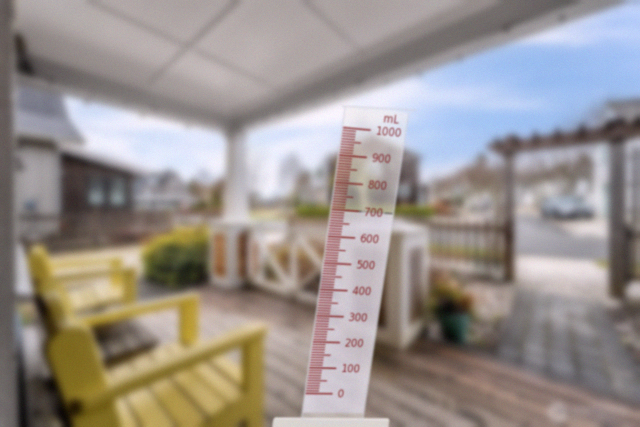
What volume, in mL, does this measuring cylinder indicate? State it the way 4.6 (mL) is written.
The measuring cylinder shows 700 (mL)
